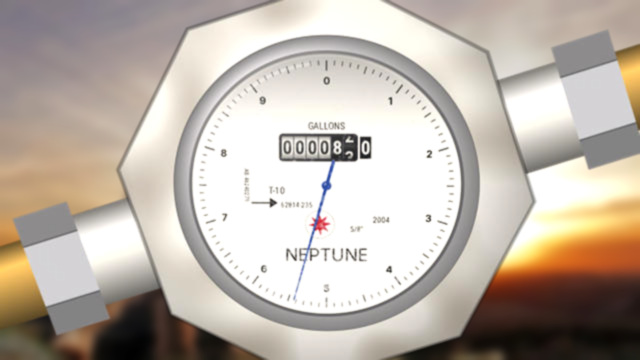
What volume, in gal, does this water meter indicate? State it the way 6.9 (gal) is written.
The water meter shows 825.4 (gal)
